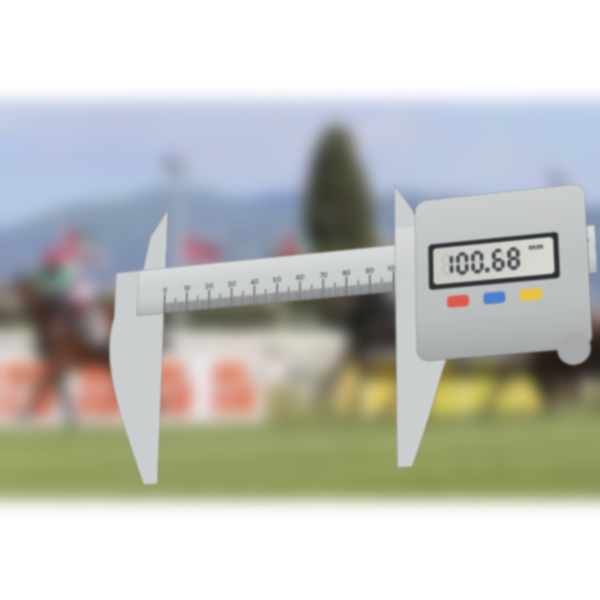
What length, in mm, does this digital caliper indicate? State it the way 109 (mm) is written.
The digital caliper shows 100.68 (mm)
